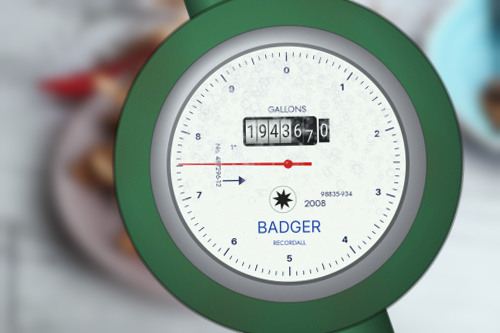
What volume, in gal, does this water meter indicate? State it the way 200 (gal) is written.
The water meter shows 1943667.5 (gal)
